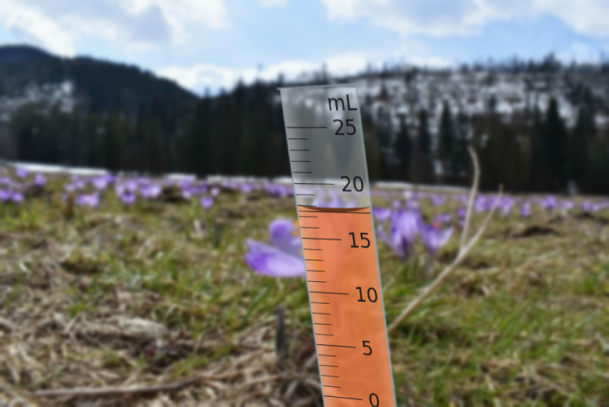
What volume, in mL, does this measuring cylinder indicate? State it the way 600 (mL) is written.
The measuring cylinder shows 17.5 (mL)
